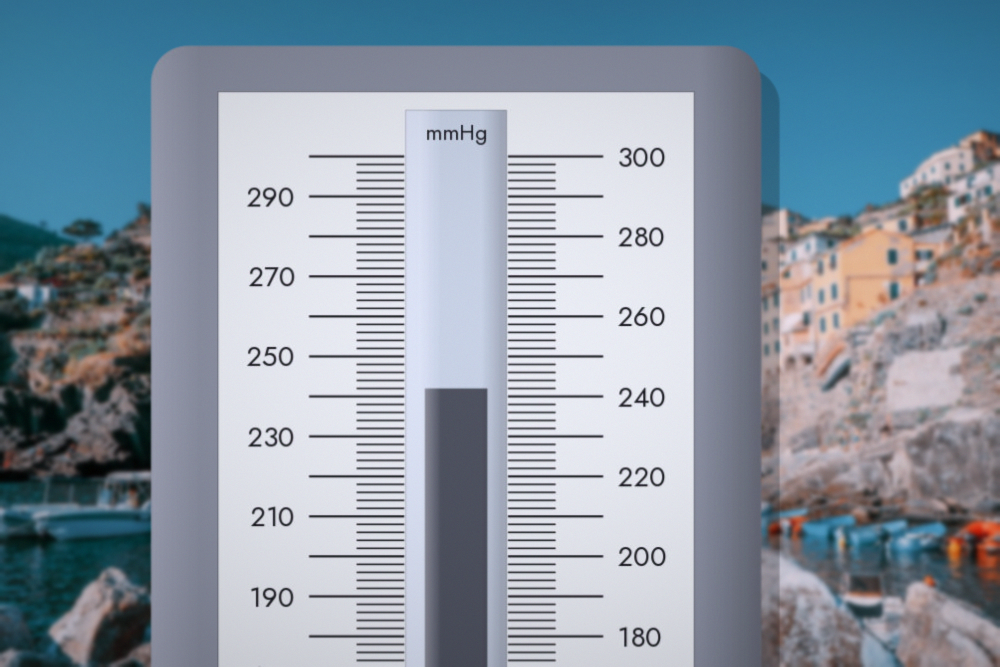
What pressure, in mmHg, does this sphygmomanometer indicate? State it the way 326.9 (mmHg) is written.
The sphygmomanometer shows 242 (mmHg)
